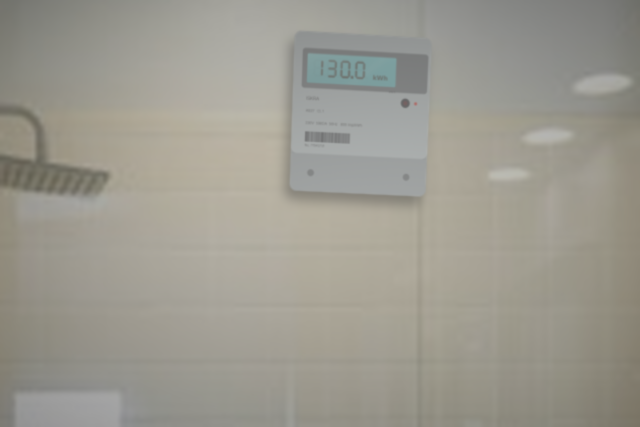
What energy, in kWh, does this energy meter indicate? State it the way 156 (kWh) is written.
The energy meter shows 130.0 (kWh)
